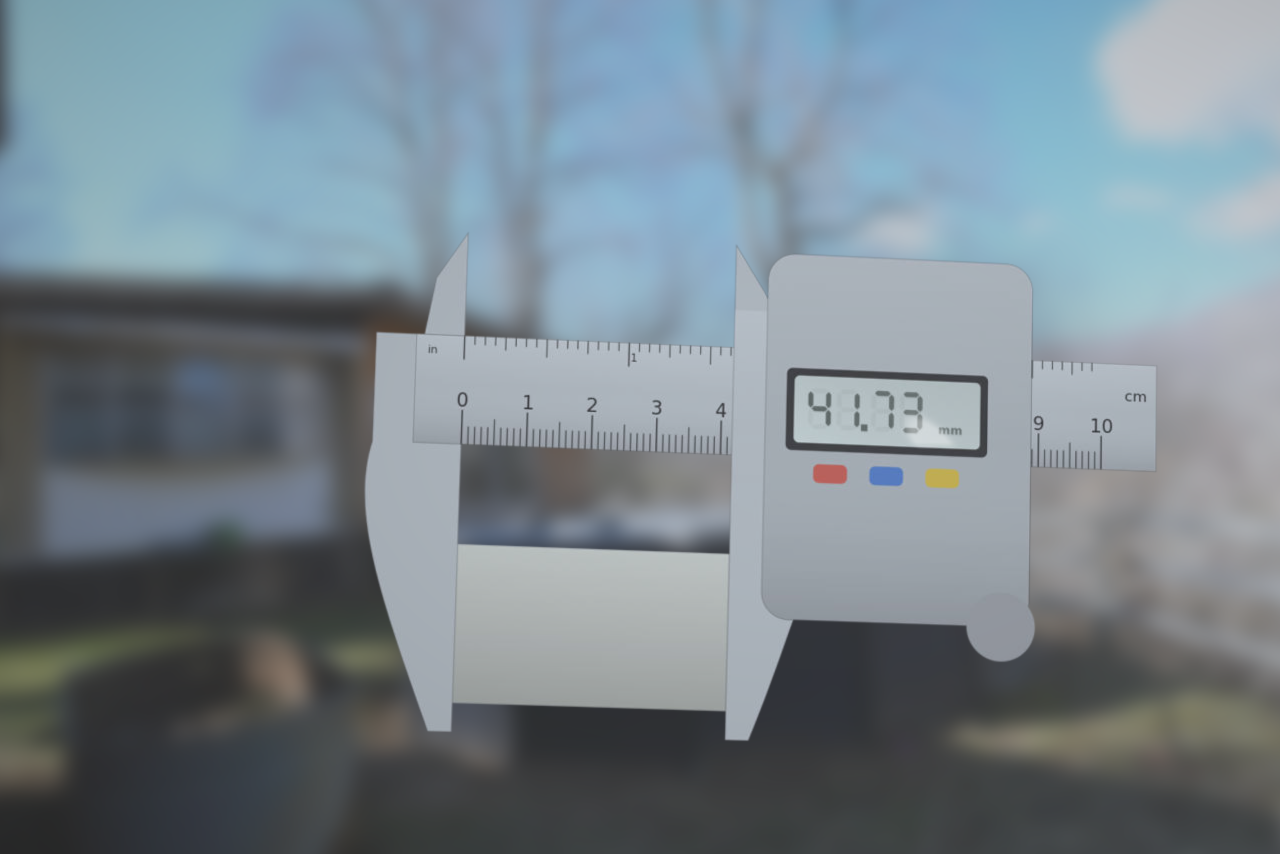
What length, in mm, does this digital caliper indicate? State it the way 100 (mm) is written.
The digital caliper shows 41.73 (mm)
